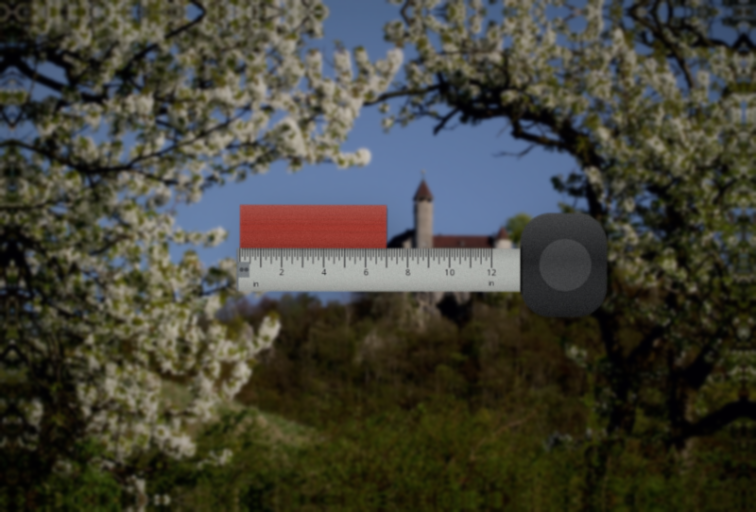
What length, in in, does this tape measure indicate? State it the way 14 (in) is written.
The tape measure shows 7 (in)
